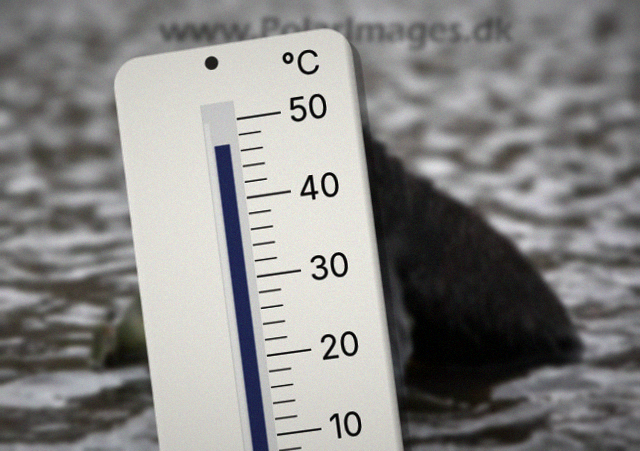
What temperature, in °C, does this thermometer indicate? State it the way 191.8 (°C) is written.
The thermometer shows 47 (°C)
